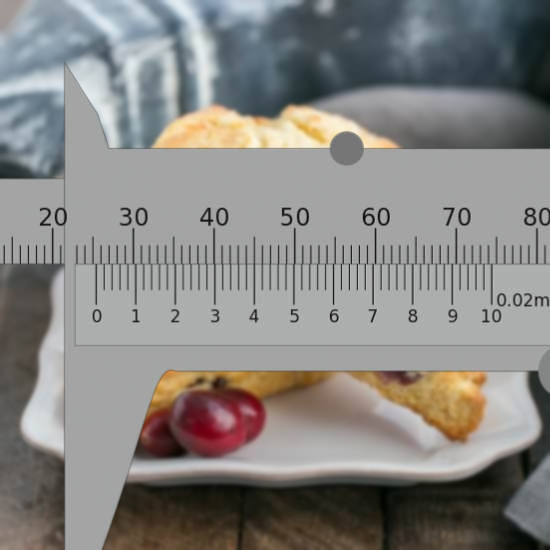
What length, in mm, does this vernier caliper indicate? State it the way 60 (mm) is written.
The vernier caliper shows 25.4 (mm)
